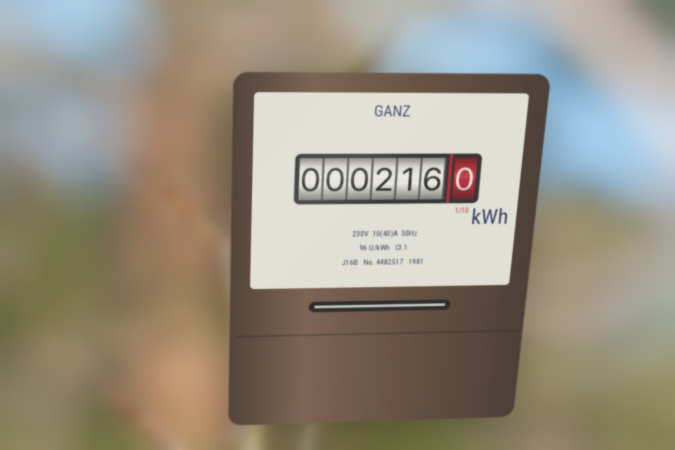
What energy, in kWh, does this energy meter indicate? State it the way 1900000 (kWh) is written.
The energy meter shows 216.0 (kWh)
